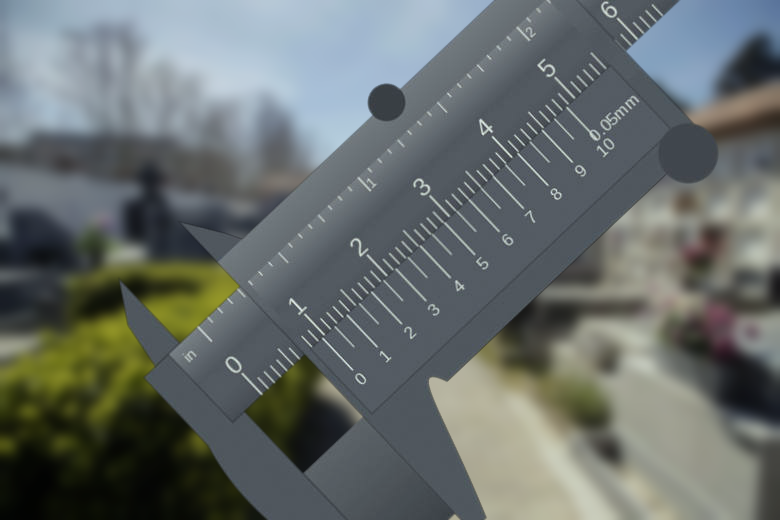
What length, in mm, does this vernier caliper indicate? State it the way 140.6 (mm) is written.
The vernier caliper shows 9.6 (mm)
